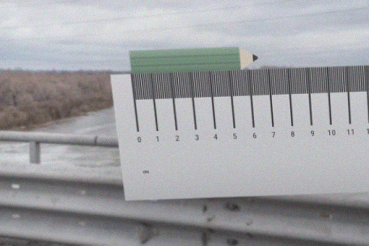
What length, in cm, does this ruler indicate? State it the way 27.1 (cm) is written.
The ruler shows 6.5 (cm)
